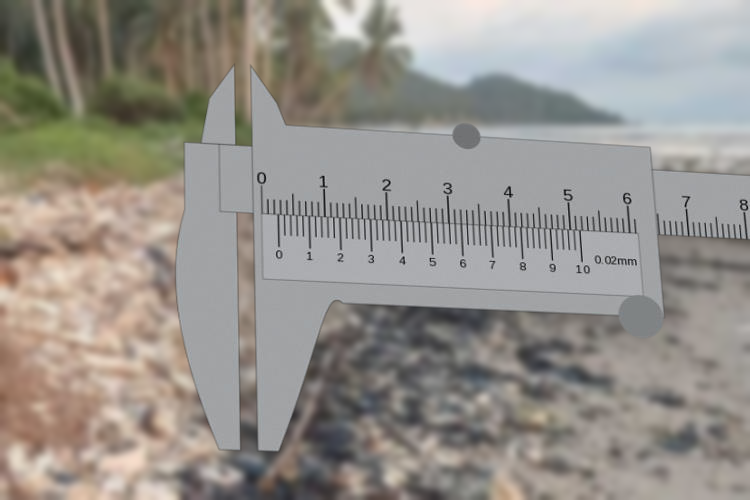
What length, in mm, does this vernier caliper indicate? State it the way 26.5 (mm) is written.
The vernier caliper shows 2.6 (mm)
